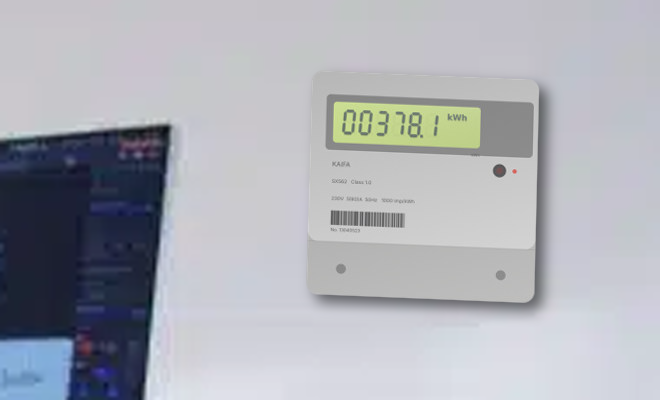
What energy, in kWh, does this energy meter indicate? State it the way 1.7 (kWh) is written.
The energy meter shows 378.1 (kWh)
